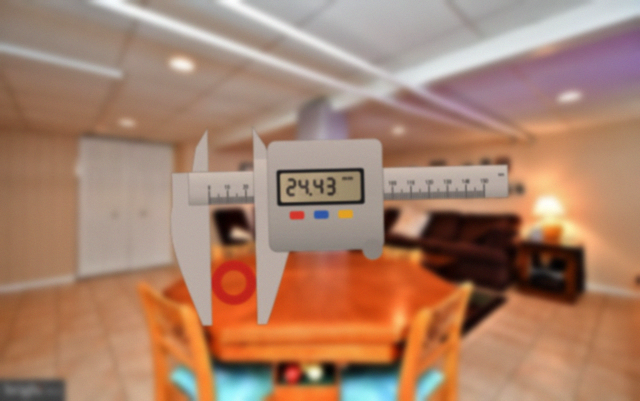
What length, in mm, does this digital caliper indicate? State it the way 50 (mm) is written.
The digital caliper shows 24.43 (mm)
